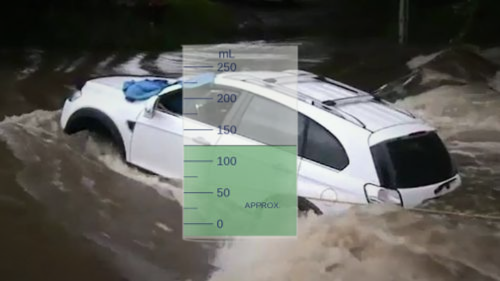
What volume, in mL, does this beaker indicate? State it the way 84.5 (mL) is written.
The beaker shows 125 (mL)
